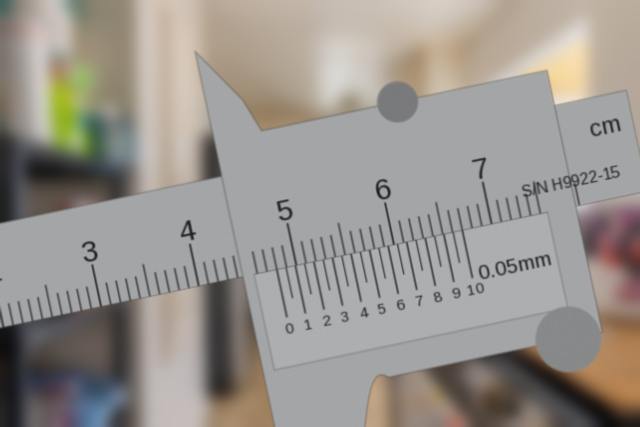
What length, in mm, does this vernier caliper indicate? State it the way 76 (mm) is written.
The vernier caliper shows 48.0 (mm)
